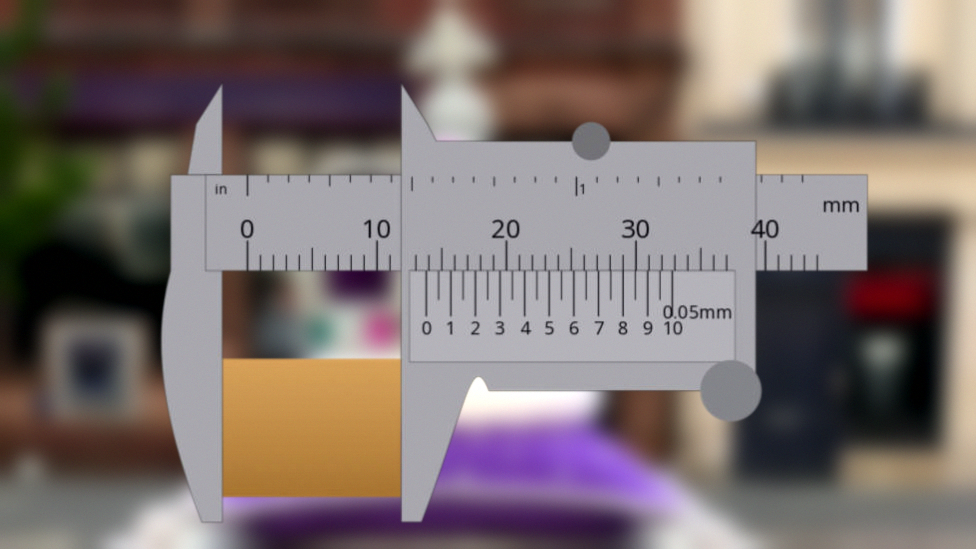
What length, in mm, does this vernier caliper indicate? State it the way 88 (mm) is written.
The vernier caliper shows 13.8 (mm)
